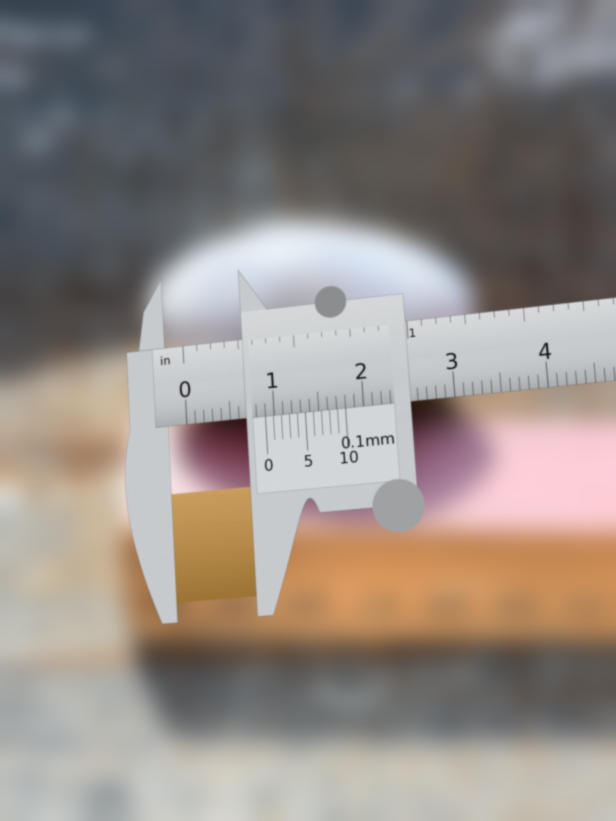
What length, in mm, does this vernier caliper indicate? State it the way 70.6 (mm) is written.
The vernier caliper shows 9.0 (mm)
